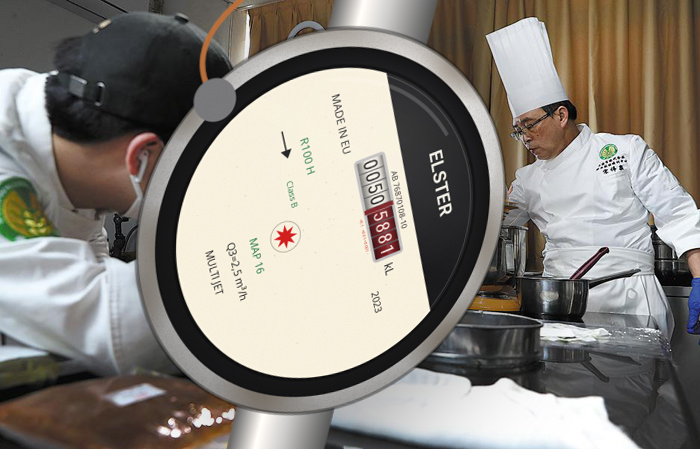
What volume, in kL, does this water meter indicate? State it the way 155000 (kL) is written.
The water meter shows 50.5881 (kL)
